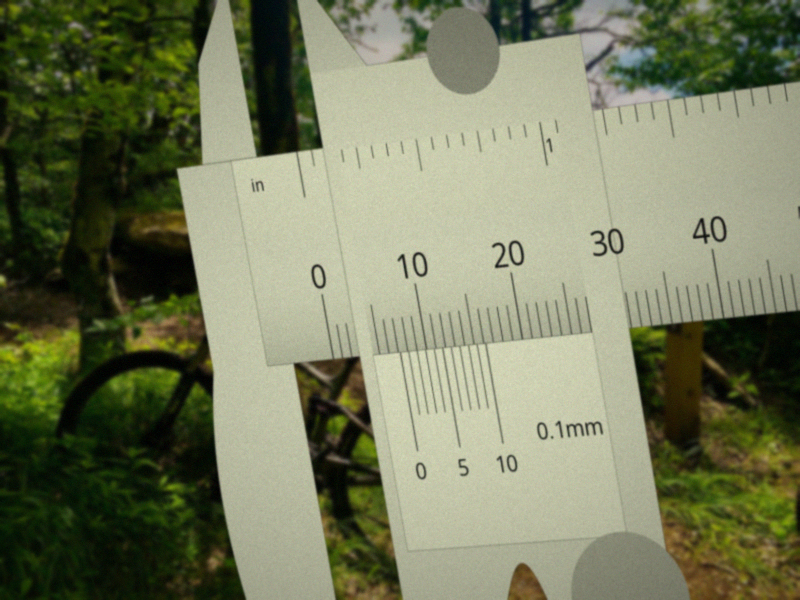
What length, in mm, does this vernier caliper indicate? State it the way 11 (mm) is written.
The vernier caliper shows 7.2 (mm)
